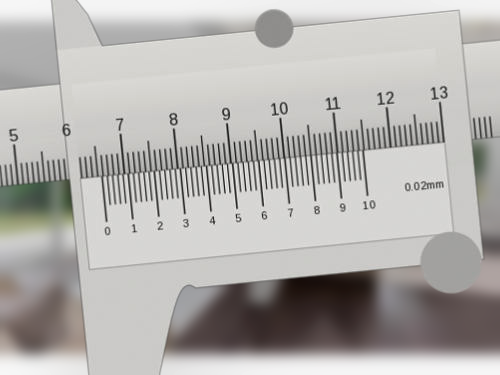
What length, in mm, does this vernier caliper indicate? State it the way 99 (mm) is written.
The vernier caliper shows 65.8 (mm)
